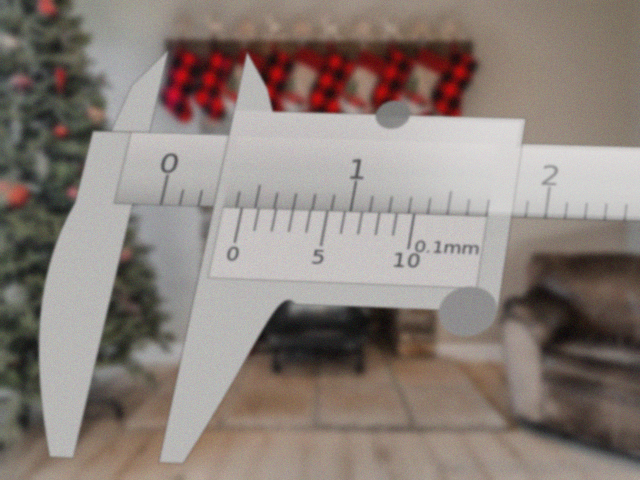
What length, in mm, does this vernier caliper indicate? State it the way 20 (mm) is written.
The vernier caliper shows 4.3 (mm)
